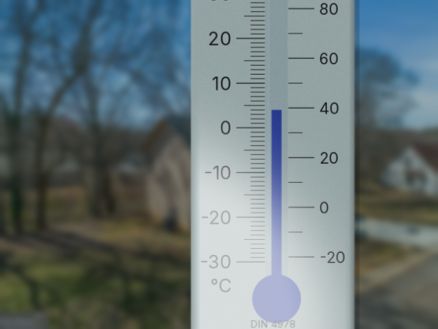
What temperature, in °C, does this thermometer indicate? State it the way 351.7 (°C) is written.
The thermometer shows 4 (°C)
